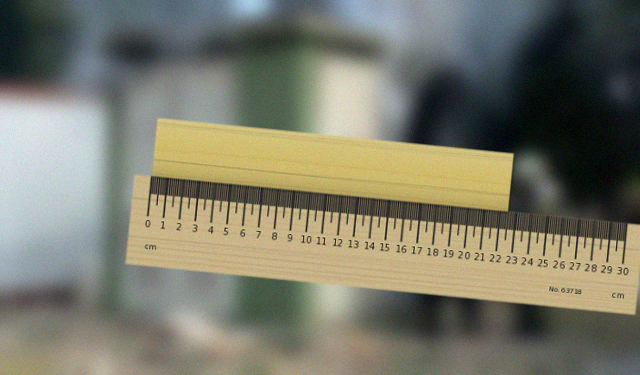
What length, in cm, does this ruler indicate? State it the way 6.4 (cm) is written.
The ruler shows 22.5 (cm)
